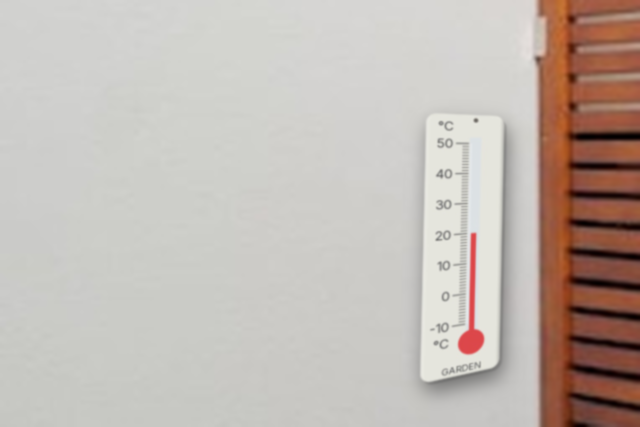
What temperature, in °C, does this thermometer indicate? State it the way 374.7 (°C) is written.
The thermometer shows 20 (°C)
